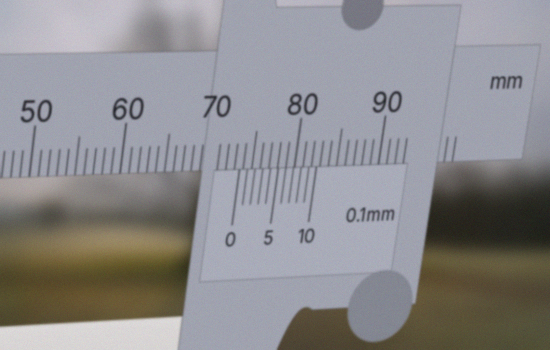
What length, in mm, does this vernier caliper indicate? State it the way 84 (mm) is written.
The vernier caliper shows 73.6 (mm)
